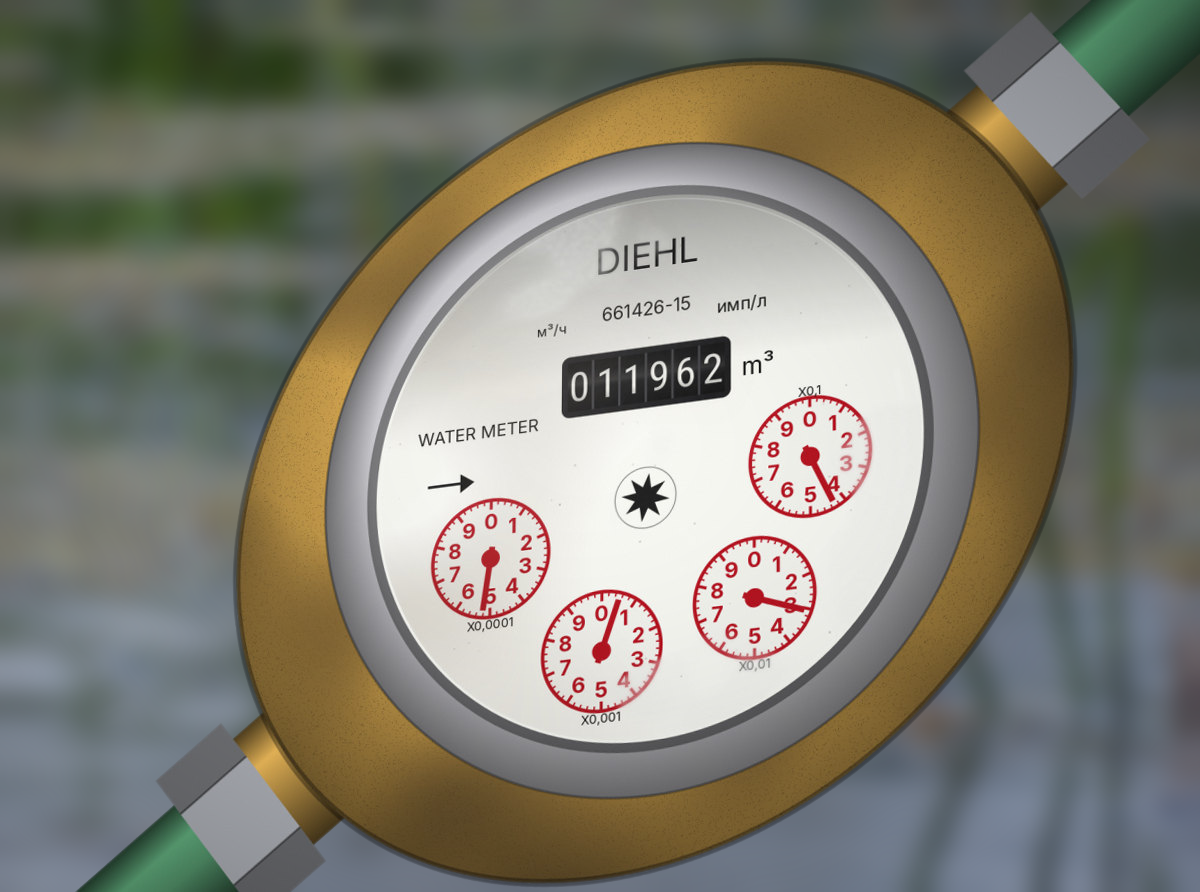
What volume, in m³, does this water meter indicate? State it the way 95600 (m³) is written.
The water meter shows 11962.4305 (m³)
